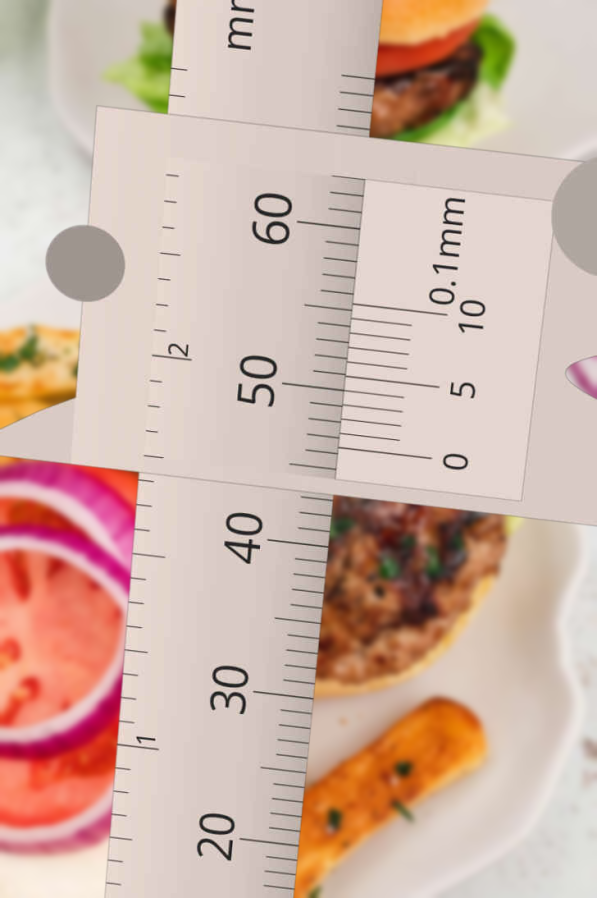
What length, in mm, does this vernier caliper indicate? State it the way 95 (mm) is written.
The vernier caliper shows 46.4 (mm)
